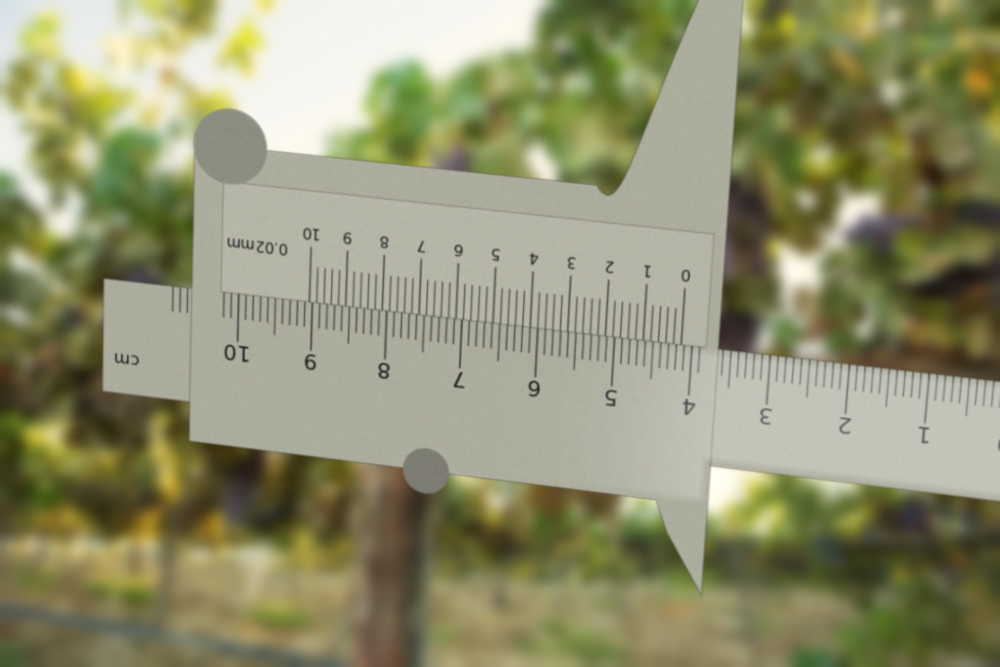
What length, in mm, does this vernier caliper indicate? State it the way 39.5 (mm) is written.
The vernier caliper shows 41.4 (mm)
